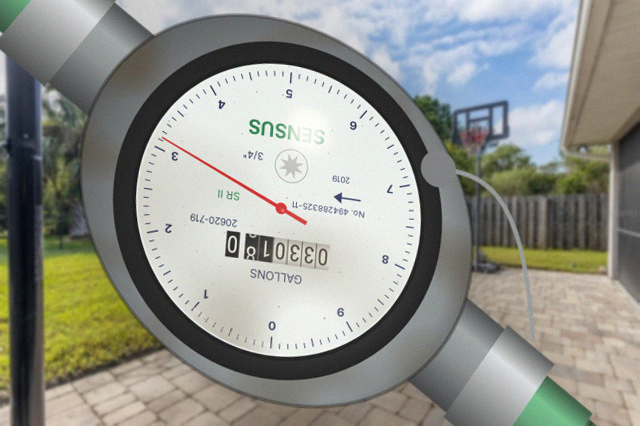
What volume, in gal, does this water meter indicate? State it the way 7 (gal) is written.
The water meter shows 330183.1 (gal)
